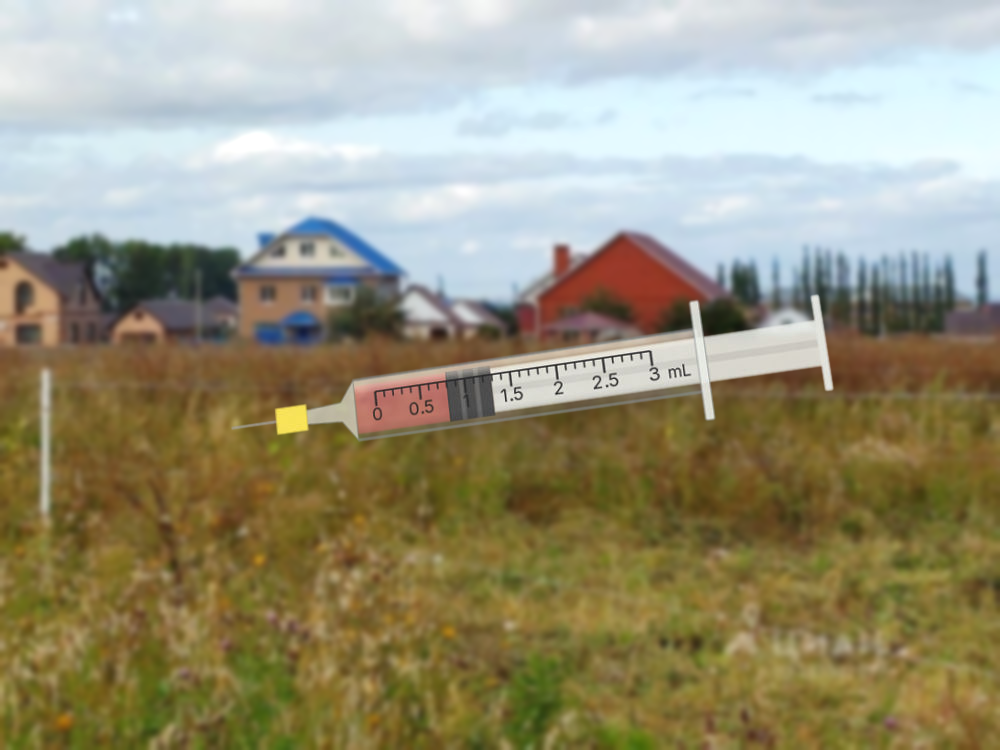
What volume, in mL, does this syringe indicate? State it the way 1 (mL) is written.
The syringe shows 0.8 (mL)
